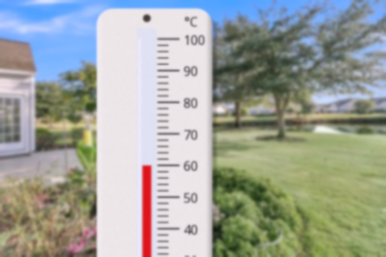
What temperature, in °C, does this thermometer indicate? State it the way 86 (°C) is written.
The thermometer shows 60 (°C)
